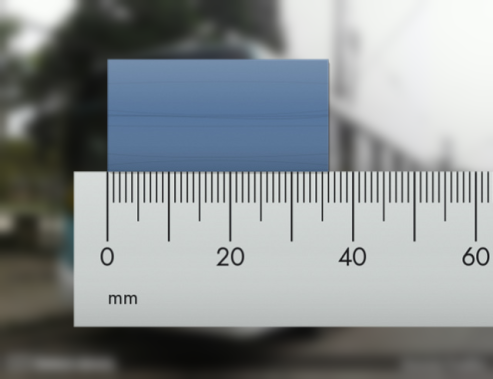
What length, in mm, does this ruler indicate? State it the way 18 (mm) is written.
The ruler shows 36 (mm)
